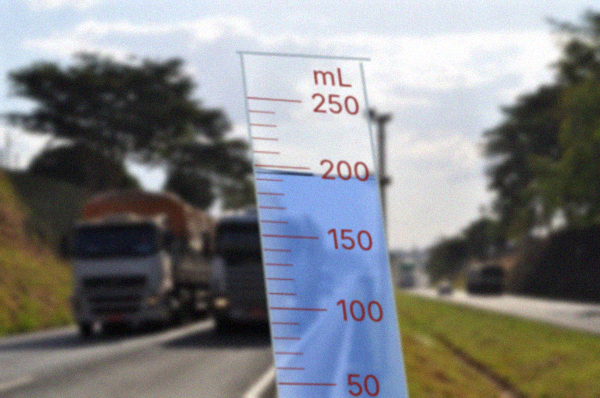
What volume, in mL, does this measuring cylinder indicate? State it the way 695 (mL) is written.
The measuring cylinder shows 195 (mL)
